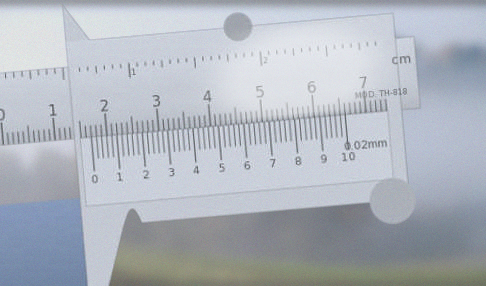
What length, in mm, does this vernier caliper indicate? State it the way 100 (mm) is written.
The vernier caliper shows 17.0 (mm)
